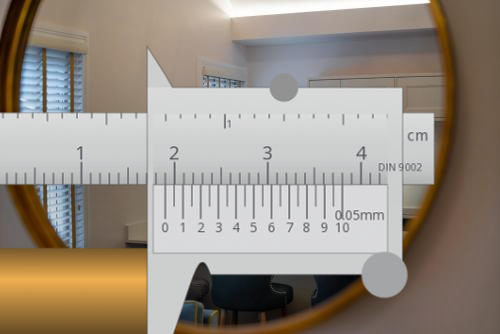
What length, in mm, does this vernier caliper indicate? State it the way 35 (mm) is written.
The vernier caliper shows 19.0 (mm)
